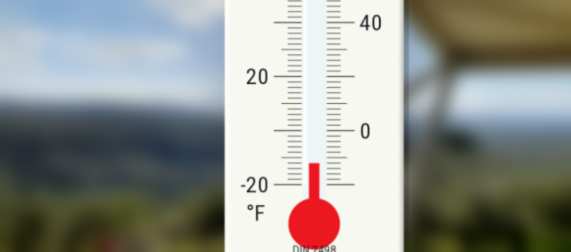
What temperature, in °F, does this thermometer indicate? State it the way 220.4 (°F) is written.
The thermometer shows -12 (°F)
